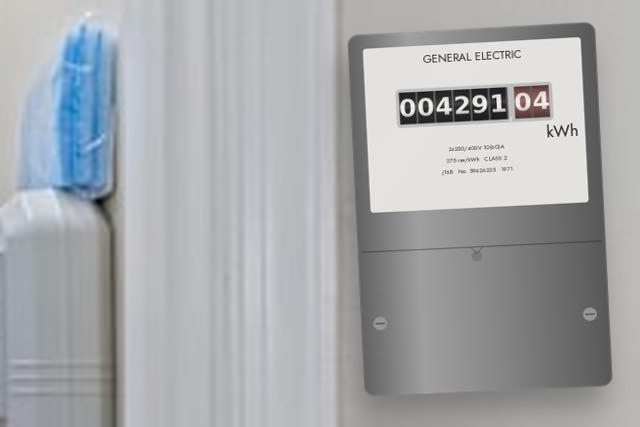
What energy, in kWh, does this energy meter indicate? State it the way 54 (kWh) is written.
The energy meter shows 4291.04 (kWh)
